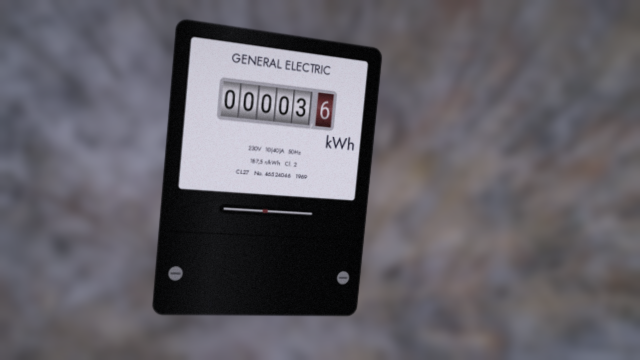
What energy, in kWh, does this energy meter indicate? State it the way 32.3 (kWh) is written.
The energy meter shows 3.6 (kWh)
